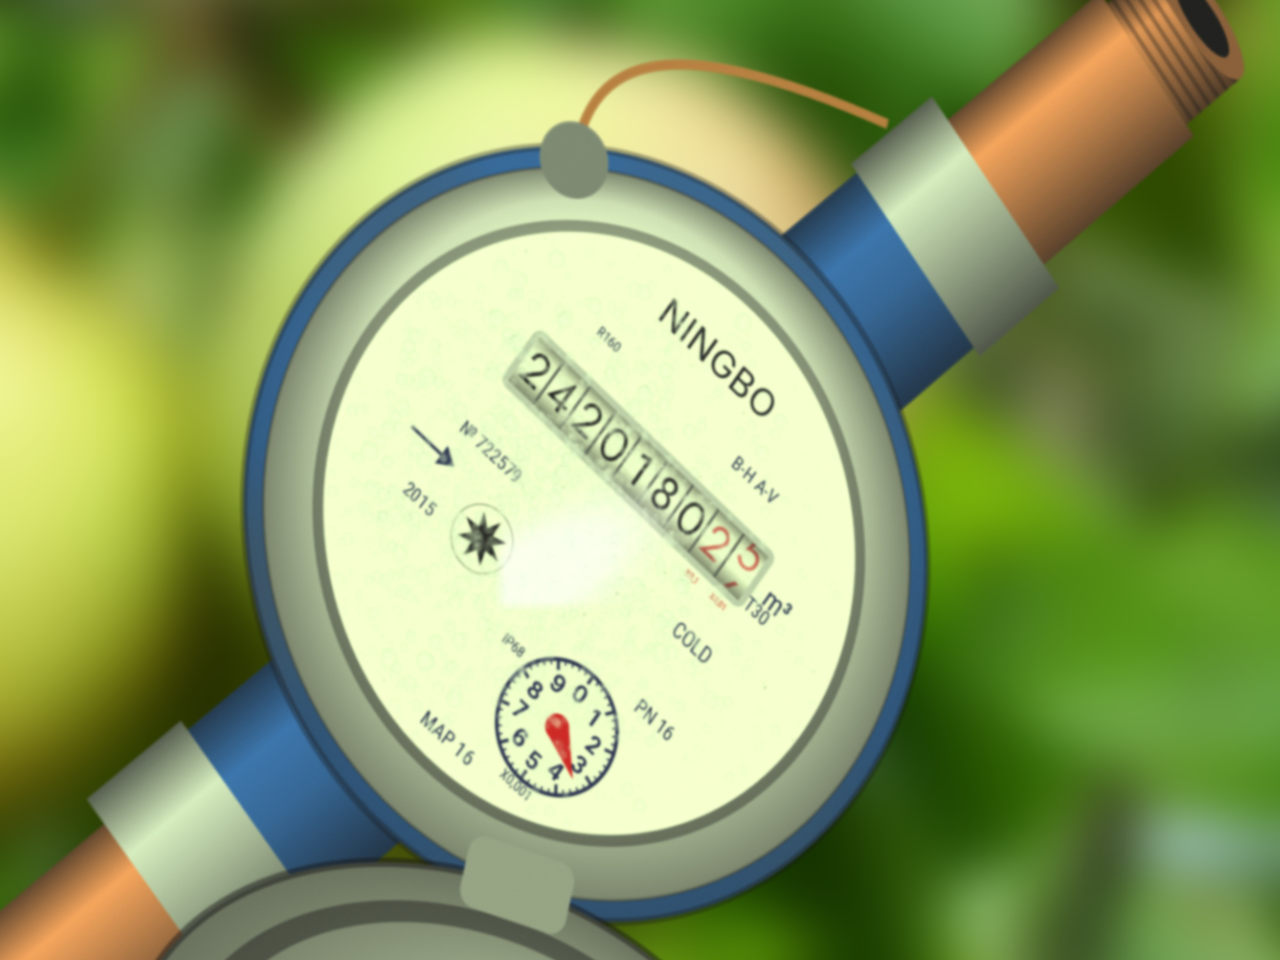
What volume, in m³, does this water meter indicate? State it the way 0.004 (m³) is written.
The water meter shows 2420180.253 (m³)
